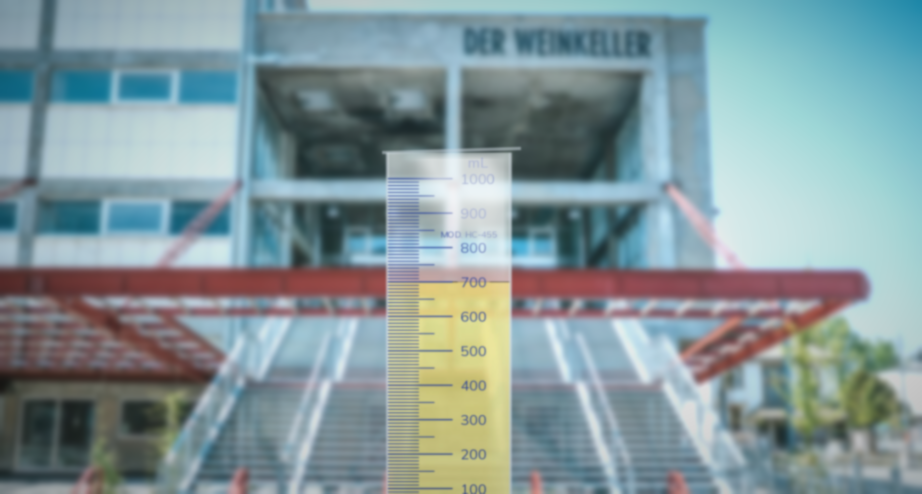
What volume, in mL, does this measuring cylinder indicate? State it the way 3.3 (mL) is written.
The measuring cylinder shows 700 (mL)
